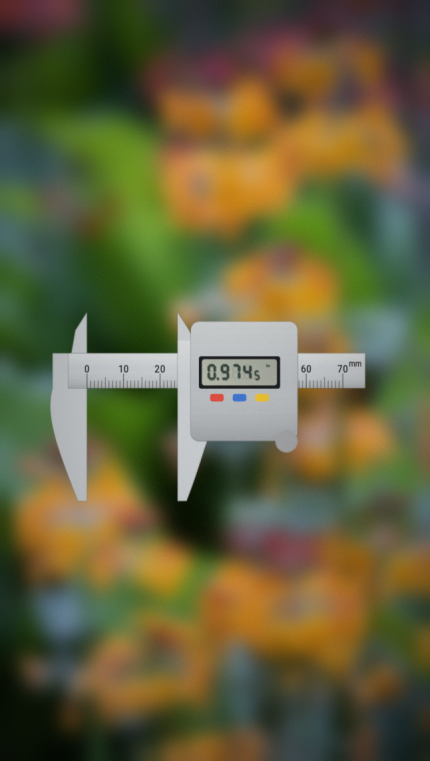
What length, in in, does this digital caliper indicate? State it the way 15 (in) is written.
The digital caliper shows 0.9745 (in)
